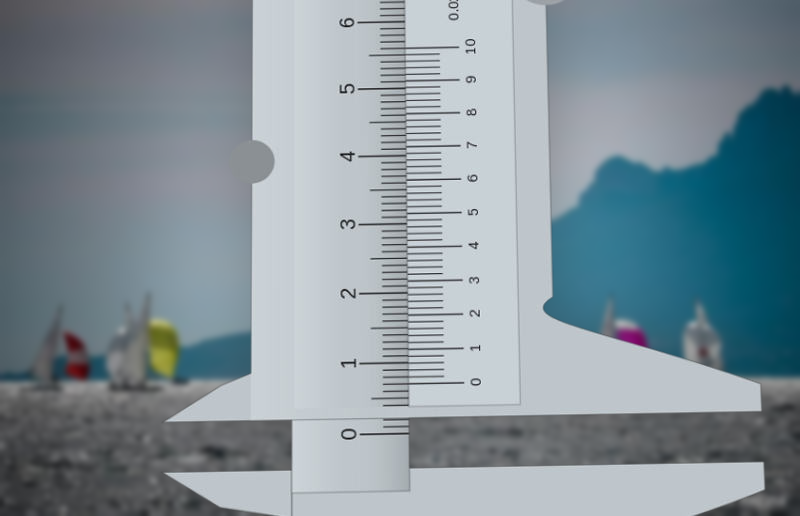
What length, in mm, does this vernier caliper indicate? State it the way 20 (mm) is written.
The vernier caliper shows 7.0 (mm)
